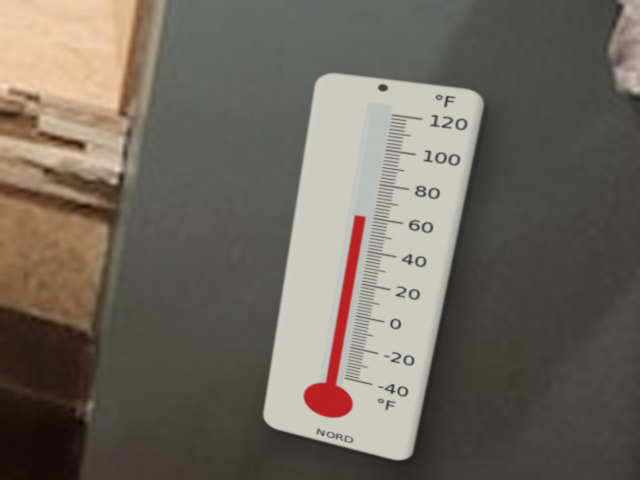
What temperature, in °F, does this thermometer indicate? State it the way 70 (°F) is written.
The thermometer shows 60 (°F)
